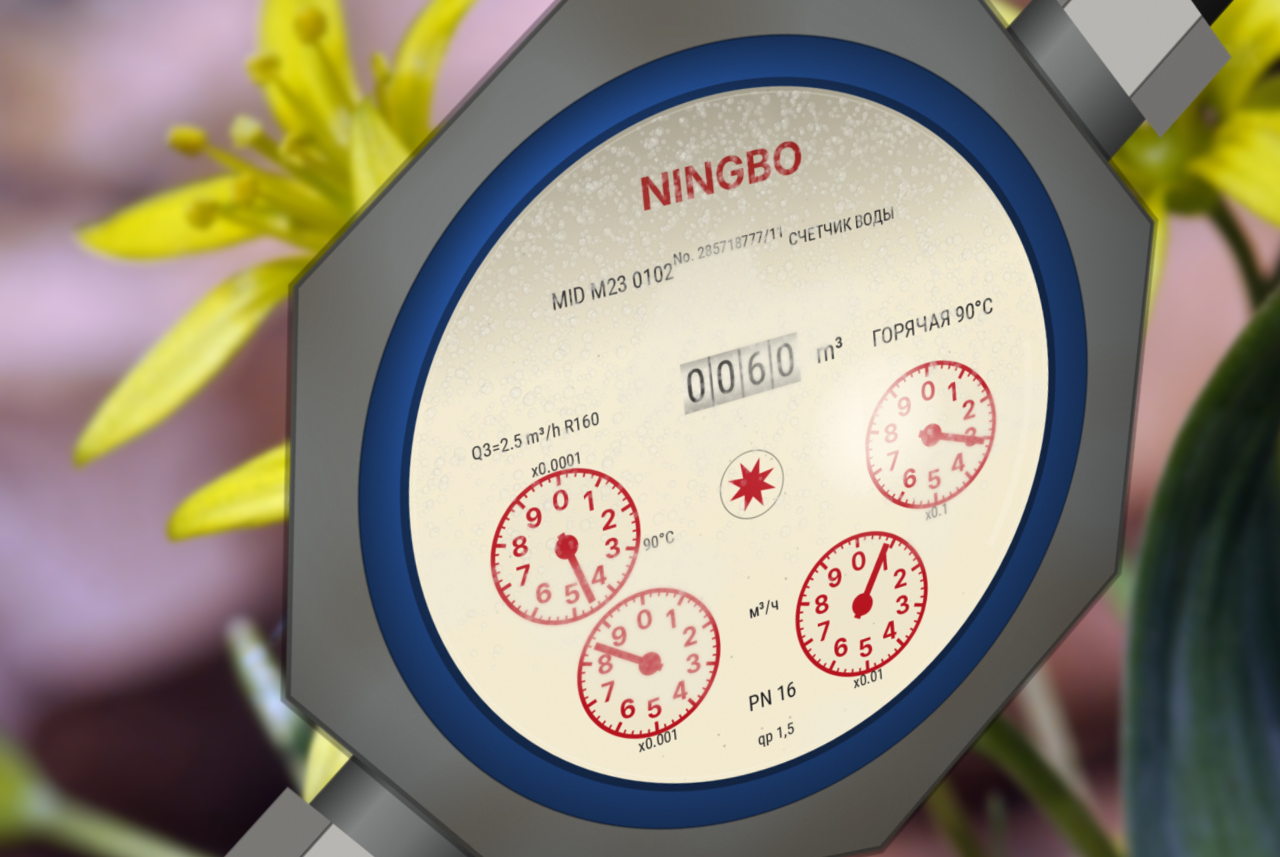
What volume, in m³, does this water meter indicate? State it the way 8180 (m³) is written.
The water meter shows 60.3084 (m³)
